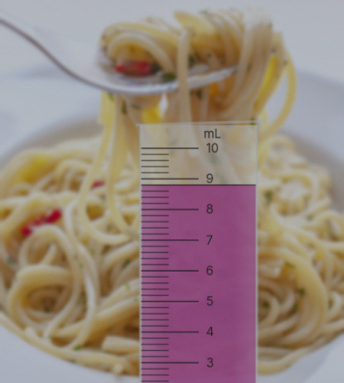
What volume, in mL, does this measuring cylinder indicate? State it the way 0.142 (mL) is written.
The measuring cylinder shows 8.8 (mL)
